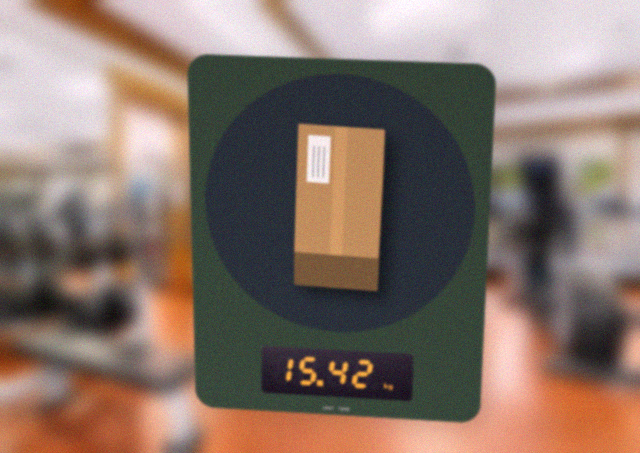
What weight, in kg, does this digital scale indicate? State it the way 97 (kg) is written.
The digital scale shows 15.42 (kg)
